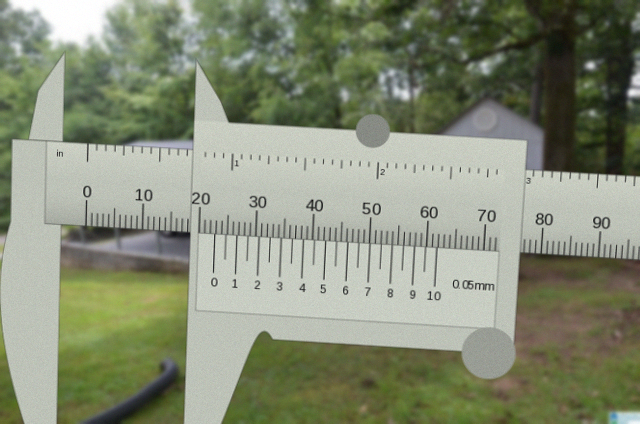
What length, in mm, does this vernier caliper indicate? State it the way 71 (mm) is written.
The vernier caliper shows 22.8 (mm)
